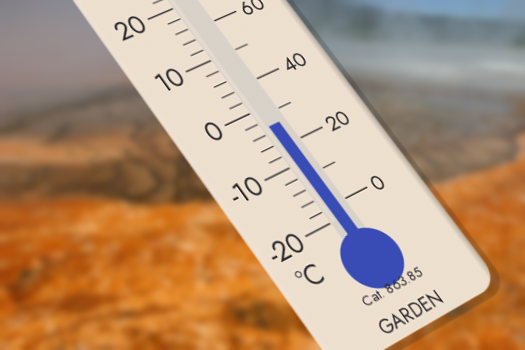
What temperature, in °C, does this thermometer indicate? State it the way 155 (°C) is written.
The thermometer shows -3 (°C)
